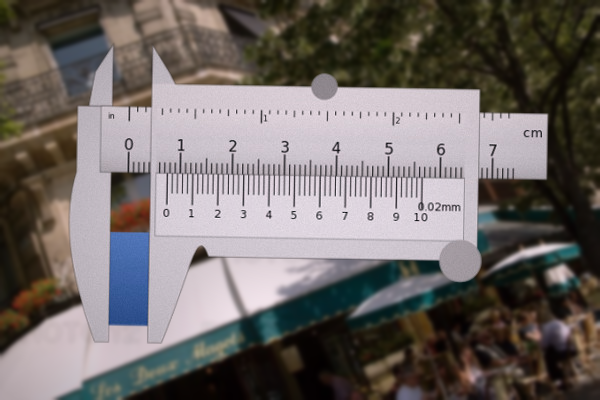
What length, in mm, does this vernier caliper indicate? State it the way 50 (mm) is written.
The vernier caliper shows 7.5 (mm)
